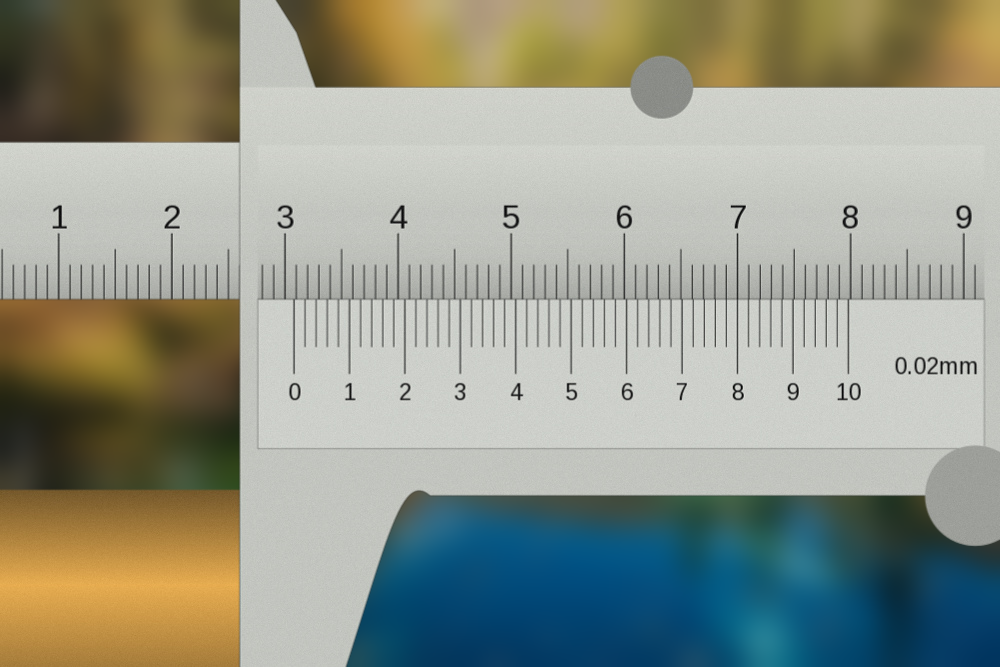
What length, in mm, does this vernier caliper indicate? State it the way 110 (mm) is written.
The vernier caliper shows 30.8 (mm)
